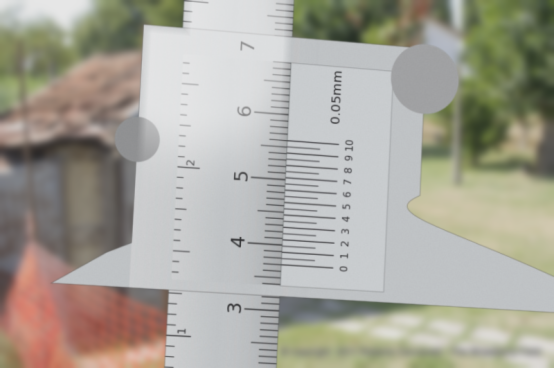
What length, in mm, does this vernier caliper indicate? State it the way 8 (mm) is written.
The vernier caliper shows 37.0 (mm)
